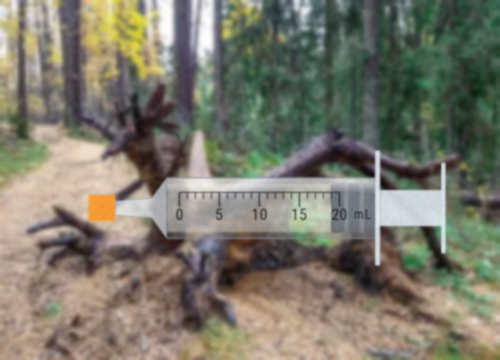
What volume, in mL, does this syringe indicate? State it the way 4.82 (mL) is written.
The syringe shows 19 (mL)
